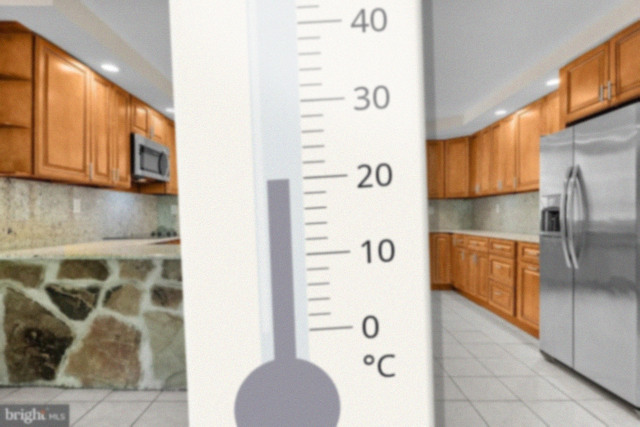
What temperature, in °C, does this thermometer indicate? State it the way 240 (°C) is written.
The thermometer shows 20 (°C)
